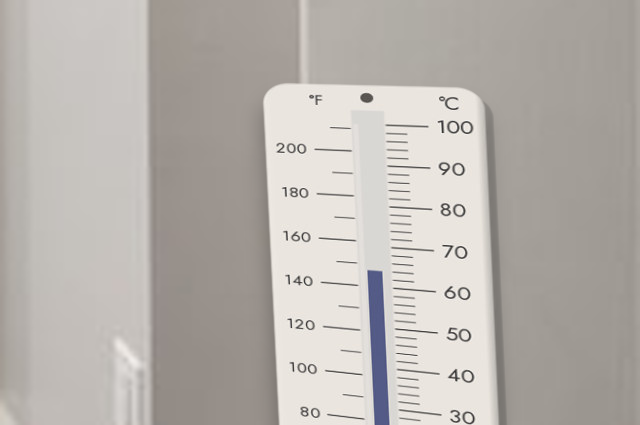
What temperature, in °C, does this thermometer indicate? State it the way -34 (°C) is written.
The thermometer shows 64 (°C)
